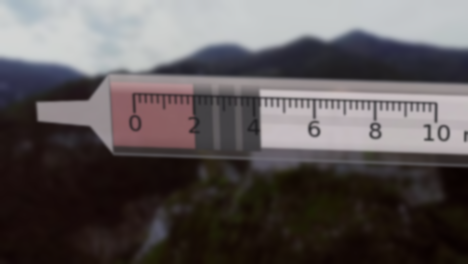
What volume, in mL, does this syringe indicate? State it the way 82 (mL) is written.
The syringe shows 2 (mL)
